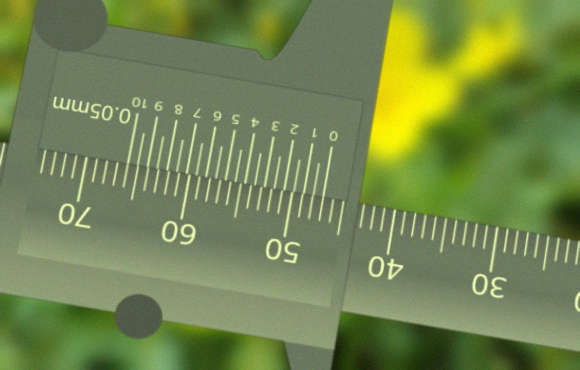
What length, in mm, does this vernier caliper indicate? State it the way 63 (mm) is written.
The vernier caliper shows 47.0 (mm)
